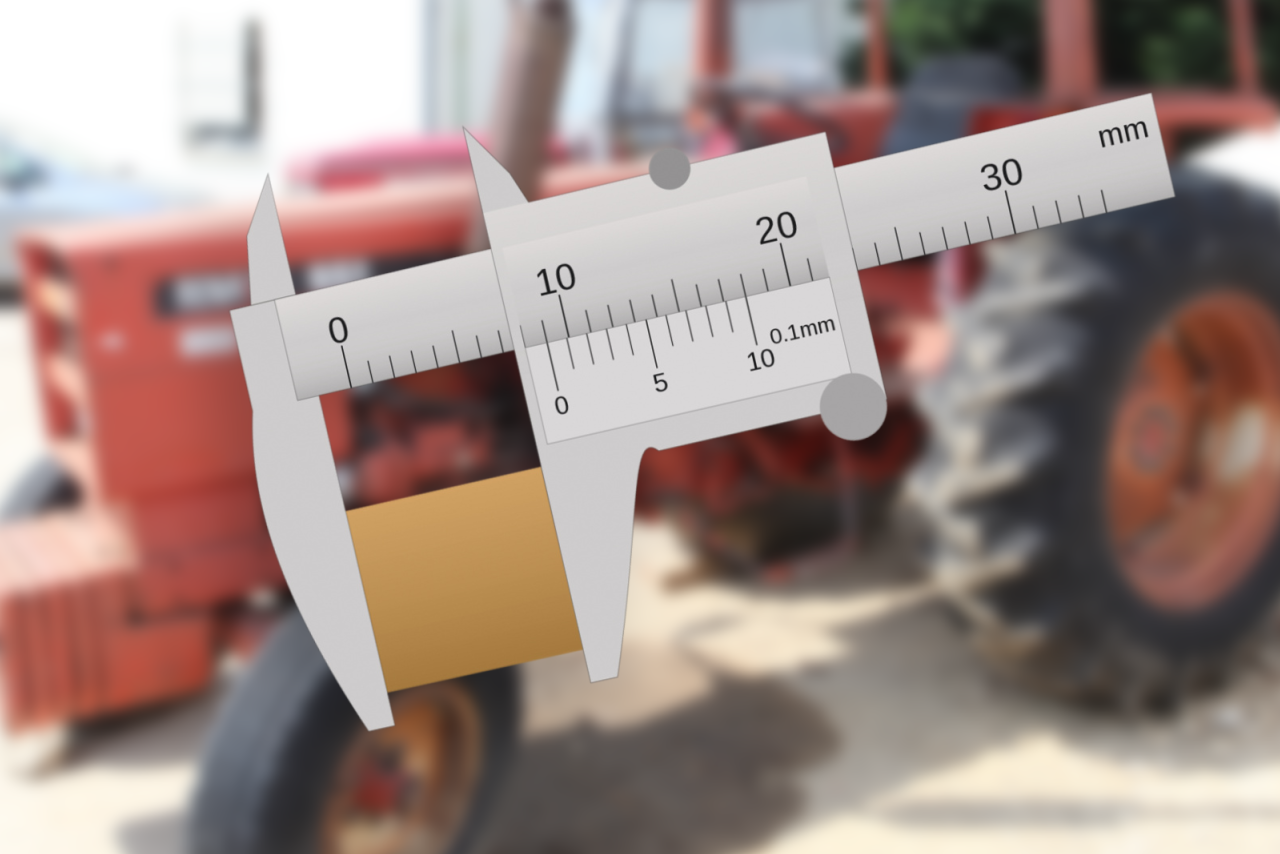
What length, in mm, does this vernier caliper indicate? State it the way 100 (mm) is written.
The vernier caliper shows 9.0 (mm)
